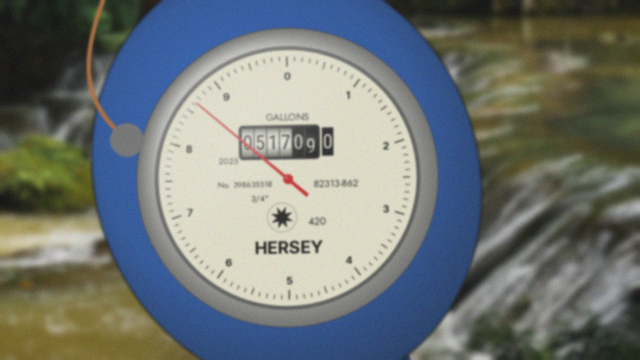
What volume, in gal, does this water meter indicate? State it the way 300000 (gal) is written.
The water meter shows 517088.6 (gal)
